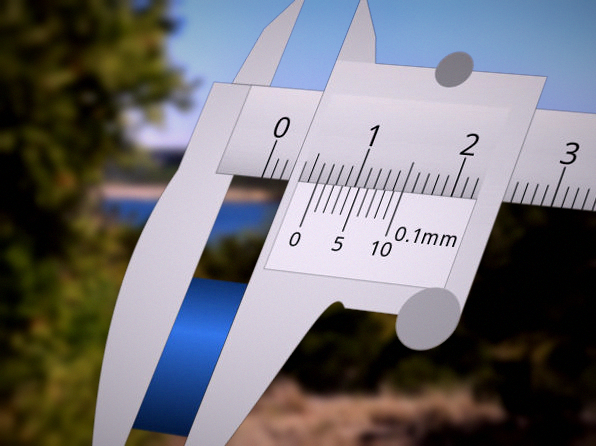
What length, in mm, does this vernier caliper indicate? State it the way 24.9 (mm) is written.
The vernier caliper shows 6.0 (mm)
